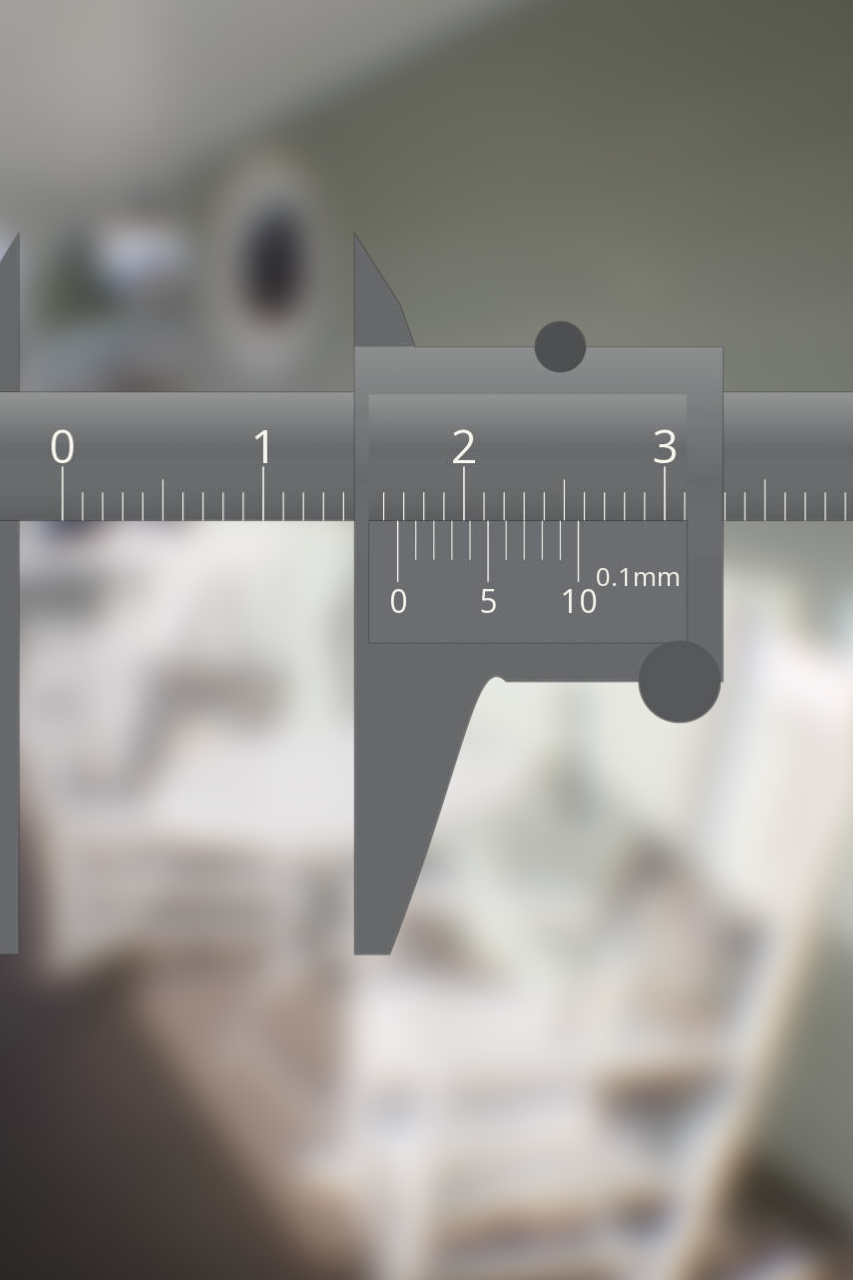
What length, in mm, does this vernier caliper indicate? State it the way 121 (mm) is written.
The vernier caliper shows 16.7 (mm)
